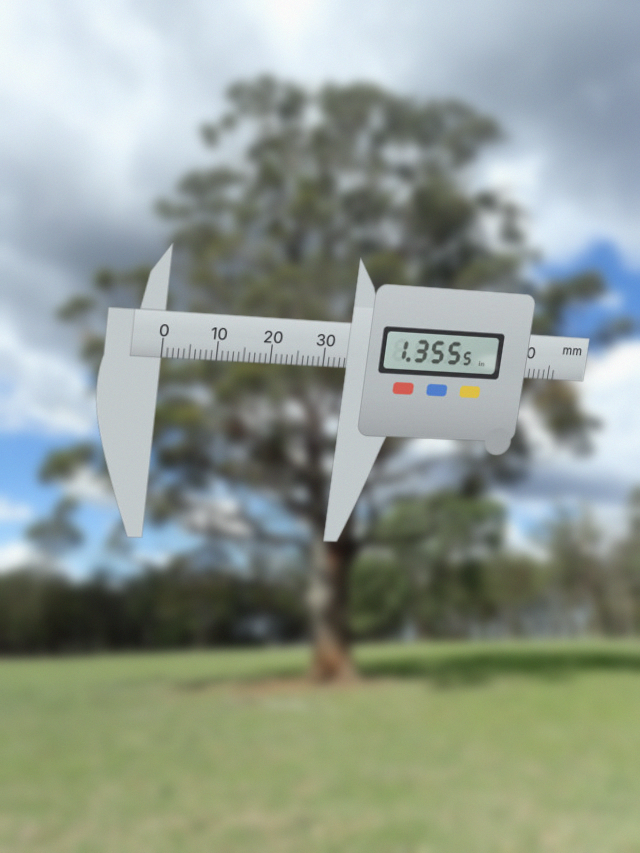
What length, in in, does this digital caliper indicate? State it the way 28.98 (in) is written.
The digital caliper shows 1.3555 (in)
